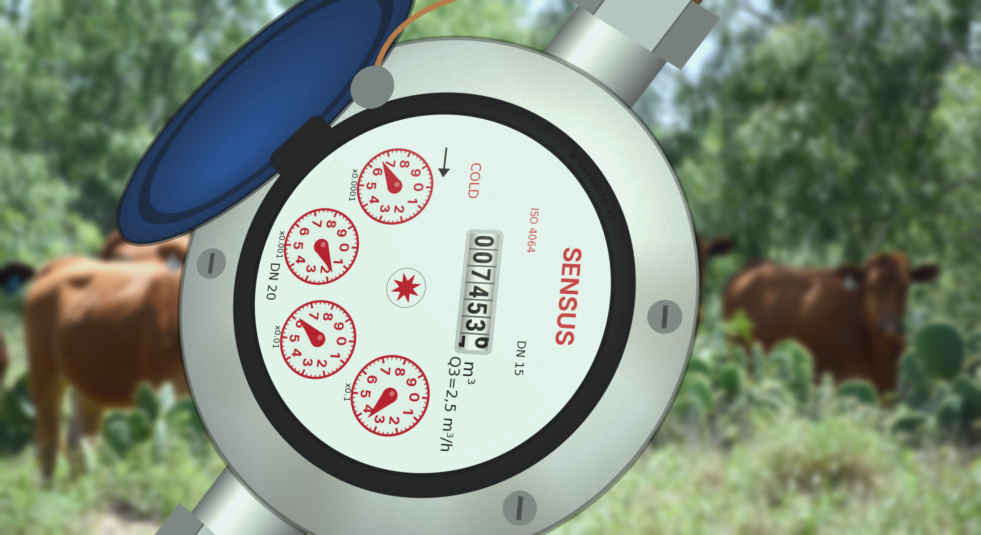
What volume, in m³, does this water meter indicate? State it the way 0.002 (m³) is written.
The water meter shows 74536.3616 (m³)
